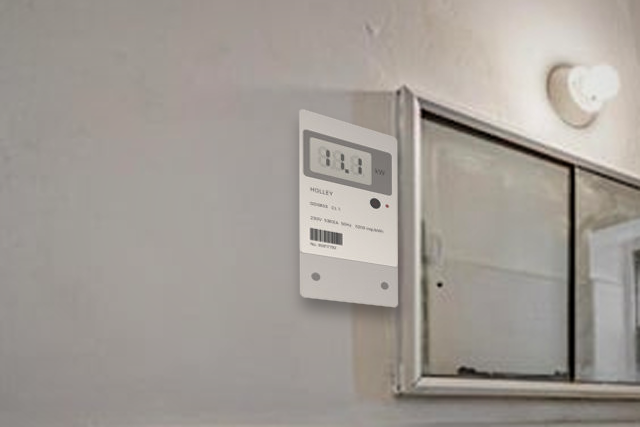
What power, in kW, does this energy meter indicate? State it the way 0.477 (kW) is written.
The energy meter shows 11.1 (kW)
